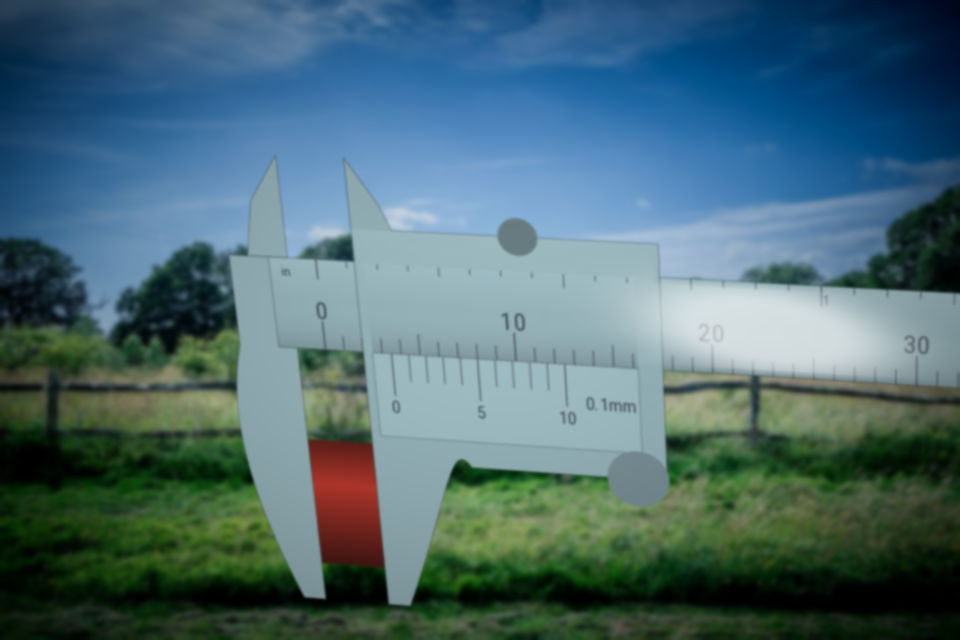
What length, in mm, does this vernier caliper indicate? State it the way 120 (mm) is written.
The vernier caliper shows 3.5 (mm)
